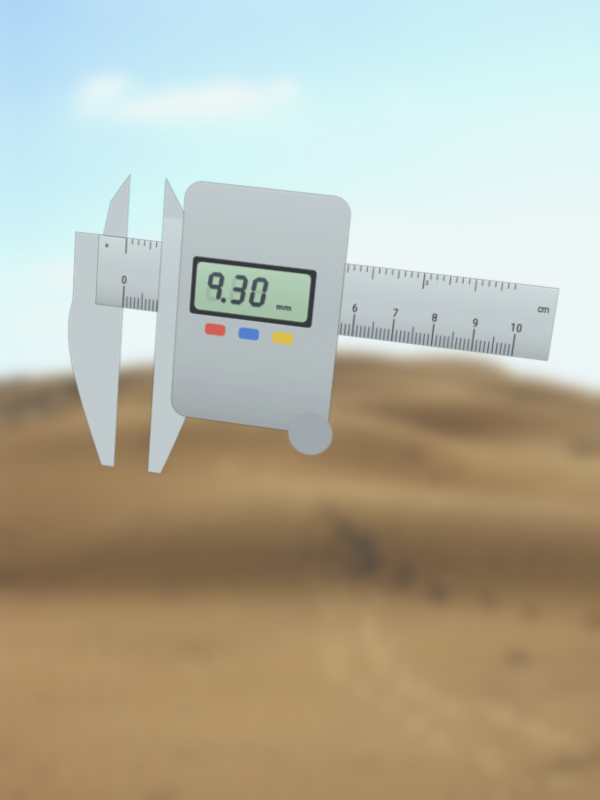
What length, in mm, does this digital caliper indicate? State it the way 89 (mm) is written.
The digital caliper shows 9.30 (mm)
